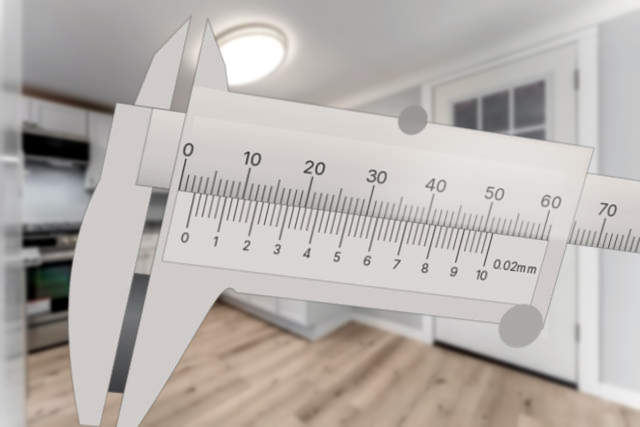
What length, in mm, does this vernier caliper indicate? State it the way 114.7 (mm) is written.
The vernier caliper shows 2.5 (mm)
